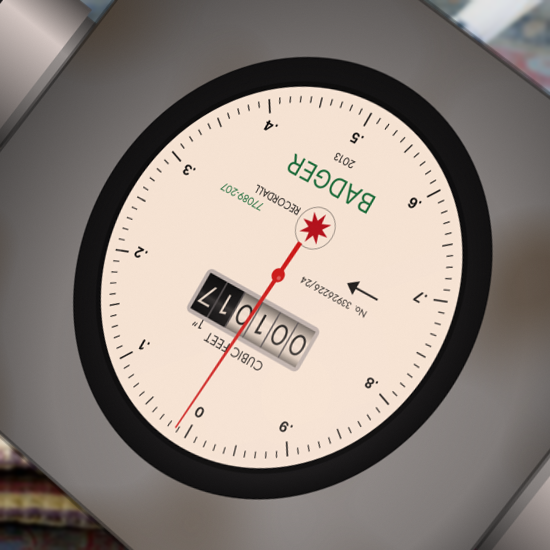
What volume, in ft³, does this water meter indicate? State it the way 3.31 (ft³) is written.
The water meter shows 1017.01 (ft³)
